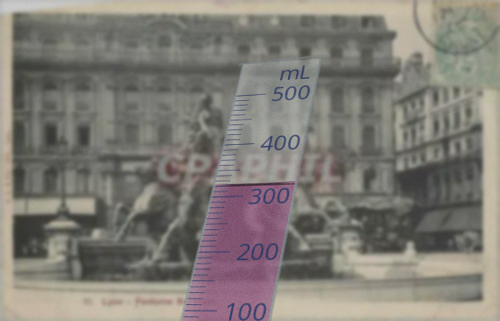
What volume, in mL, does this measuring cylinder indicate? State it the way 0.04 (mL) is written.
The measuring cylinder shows 320 (mL)
